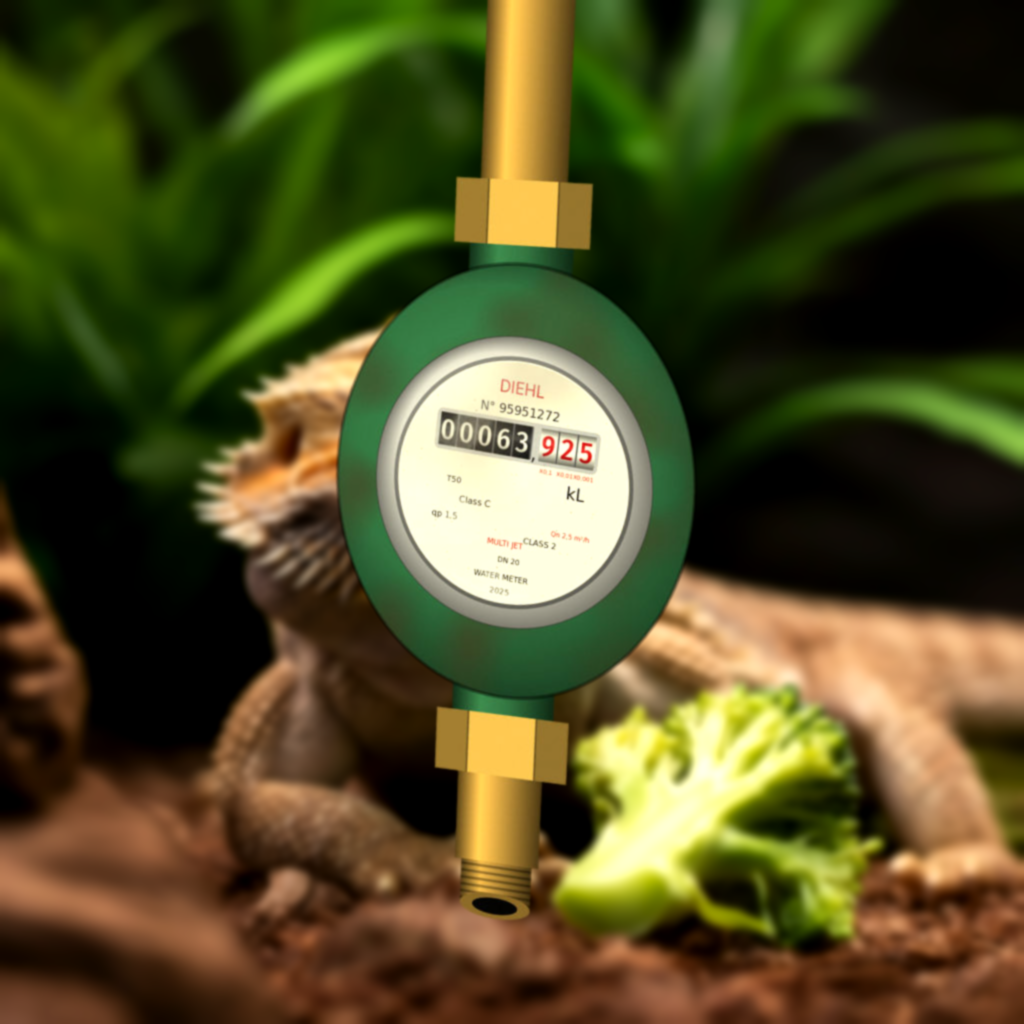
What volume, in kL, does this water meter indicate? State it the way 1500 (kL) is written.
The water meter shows 63.925 (kL)
